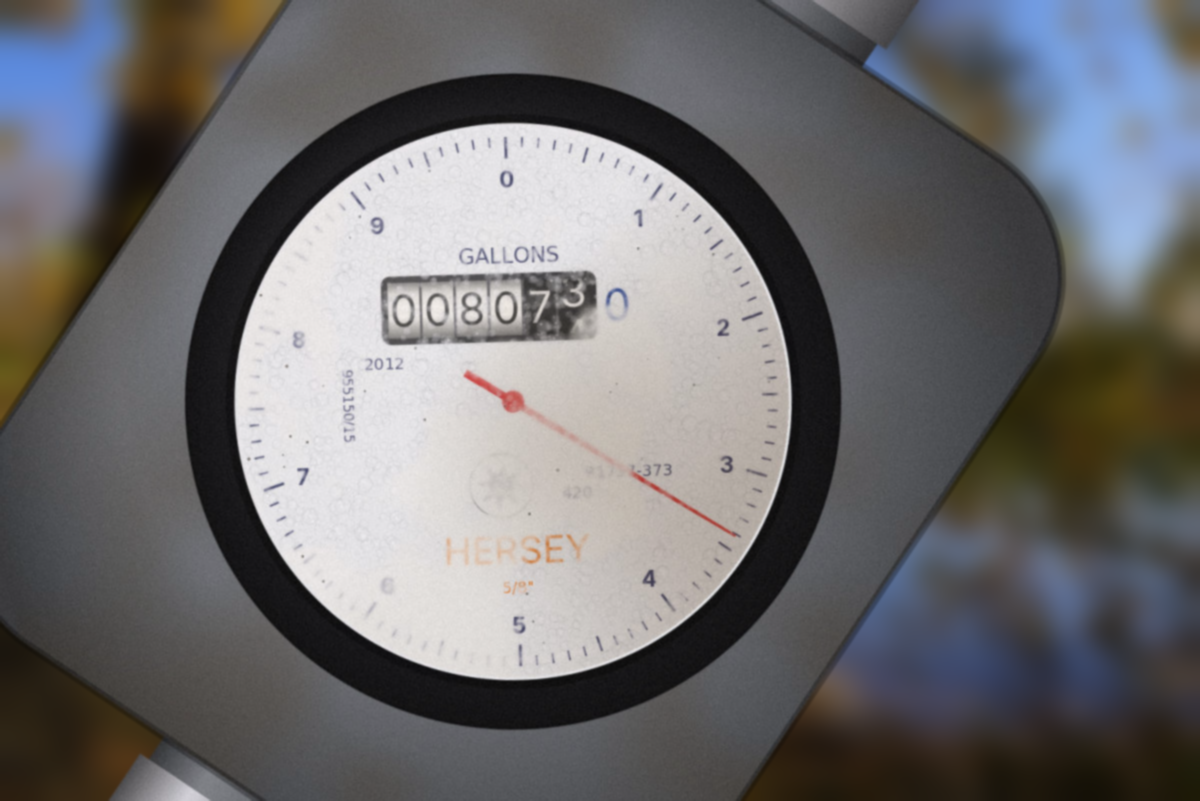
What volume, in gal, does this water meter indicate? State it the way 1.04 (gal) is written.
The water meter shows 80733.4 (gal)
